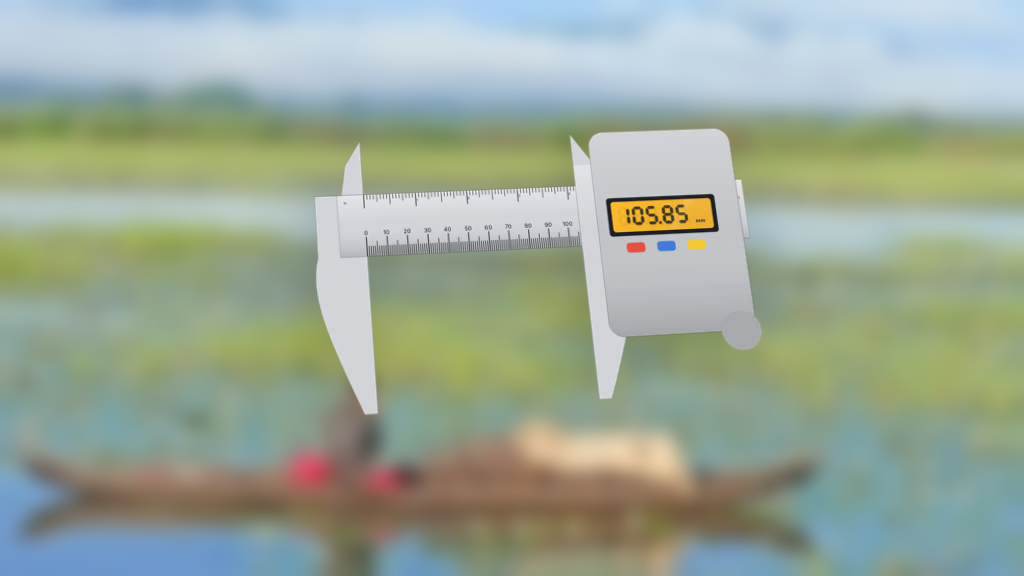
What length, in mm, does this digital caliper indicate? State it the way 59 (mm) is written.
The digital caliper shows 105.85 (mm)
